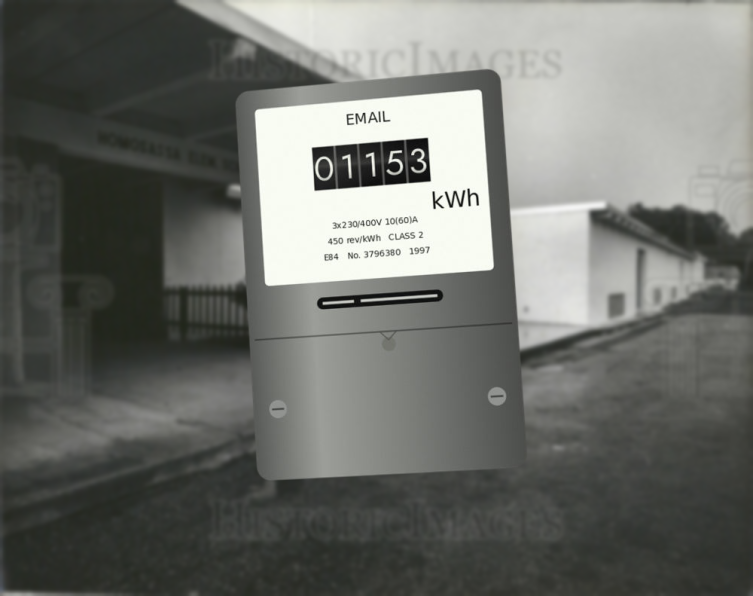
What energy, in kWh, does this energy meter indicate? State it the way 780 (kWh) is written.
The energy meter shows 1153 (kWh)
